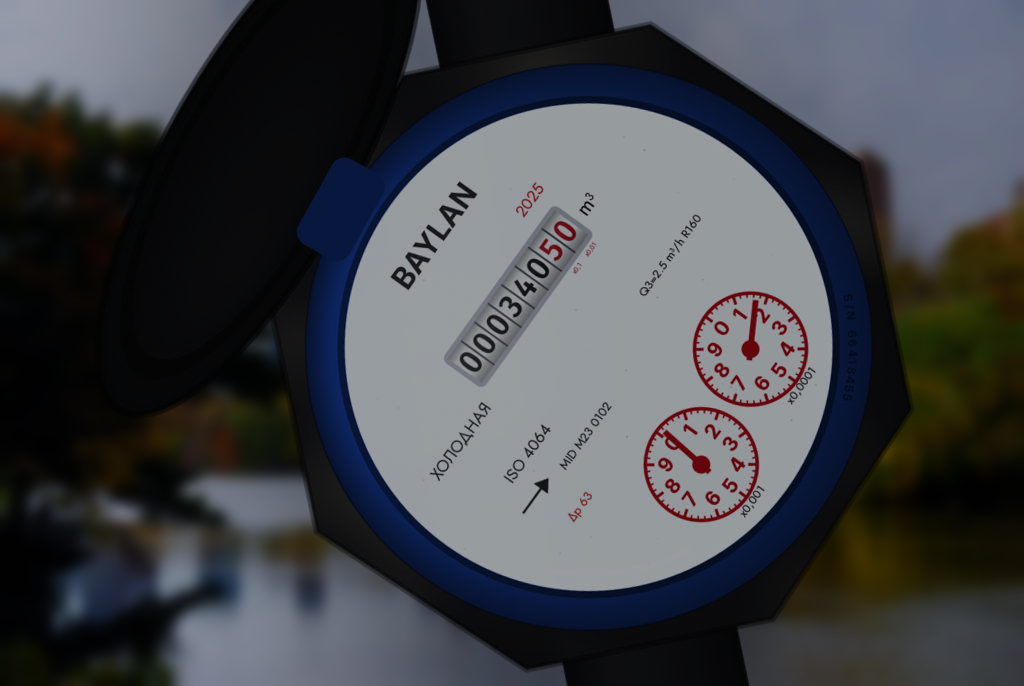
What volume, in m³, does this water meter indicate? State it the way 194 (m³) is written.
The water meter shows 340.5001 (m³)
